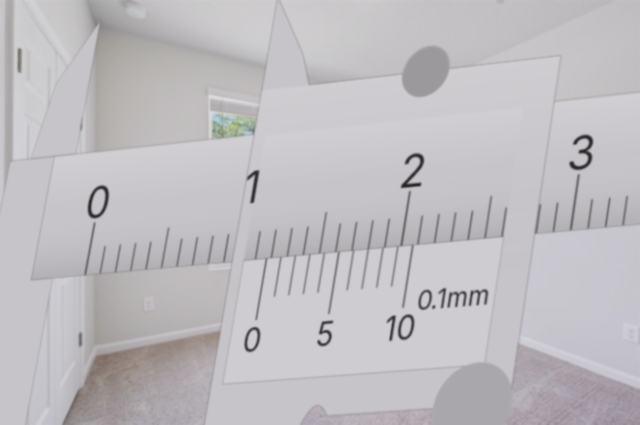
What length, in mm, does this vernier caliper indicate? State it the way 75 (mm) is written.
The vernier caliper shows 11.7 (mm)
